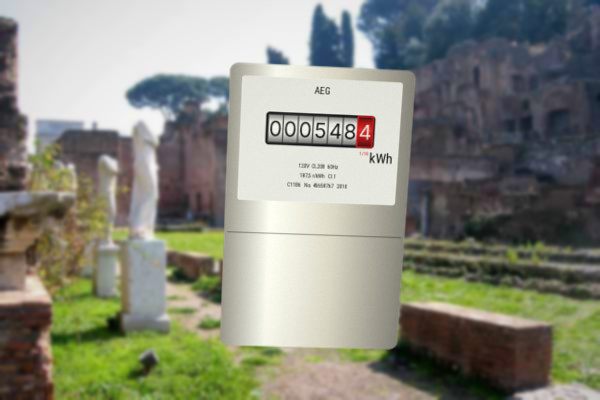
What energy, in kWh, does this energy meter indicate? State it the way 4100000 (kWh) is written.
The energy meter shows 548.4 (kWh)
